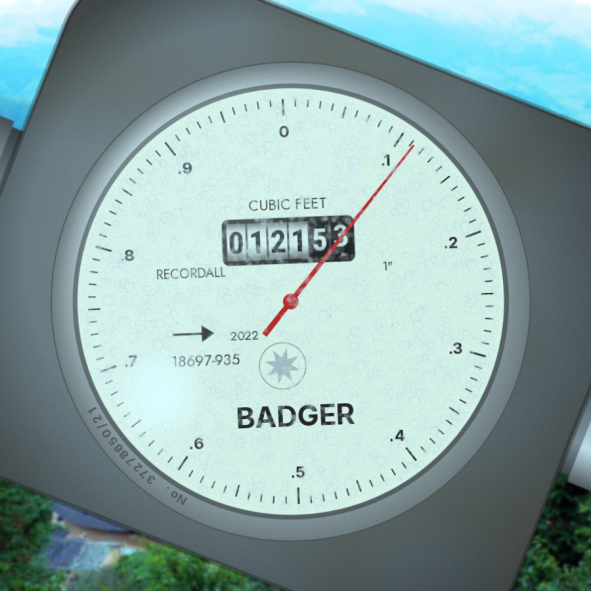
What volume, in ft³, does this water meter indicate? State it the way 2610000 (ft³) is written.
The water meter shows 12153.11 (ft³)
